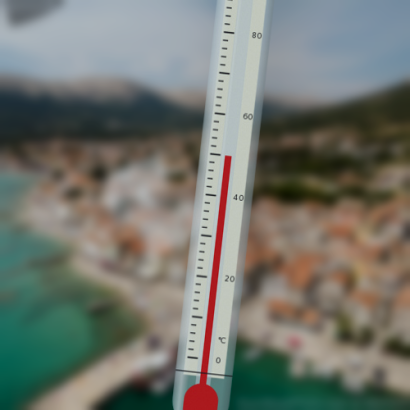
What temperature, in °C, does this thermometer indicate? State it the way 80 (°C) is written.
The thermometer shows 50 (°C)
